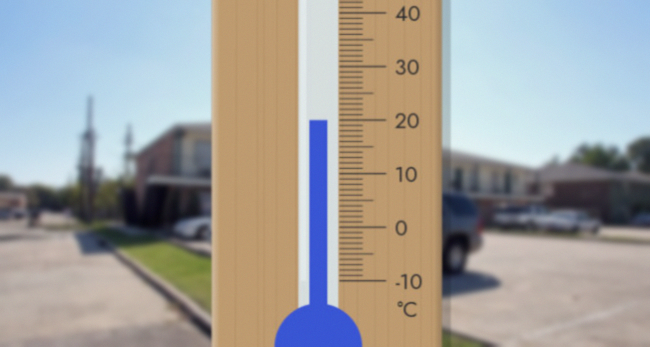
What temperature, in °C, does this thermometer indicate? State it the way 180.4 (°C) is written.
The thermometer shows 20 (°C)
